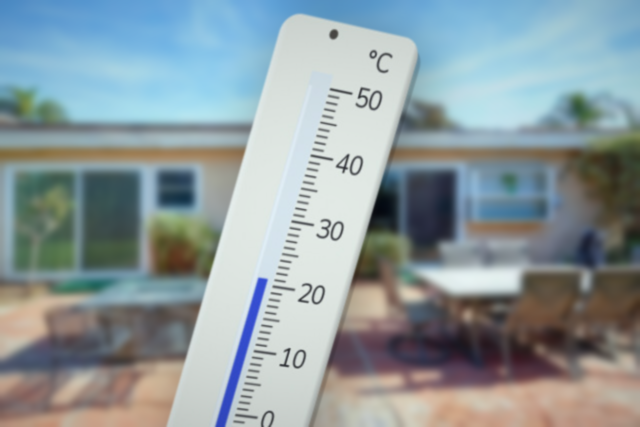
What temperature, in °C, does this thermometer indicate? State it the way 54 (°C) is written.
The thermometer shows 21 (°C)
